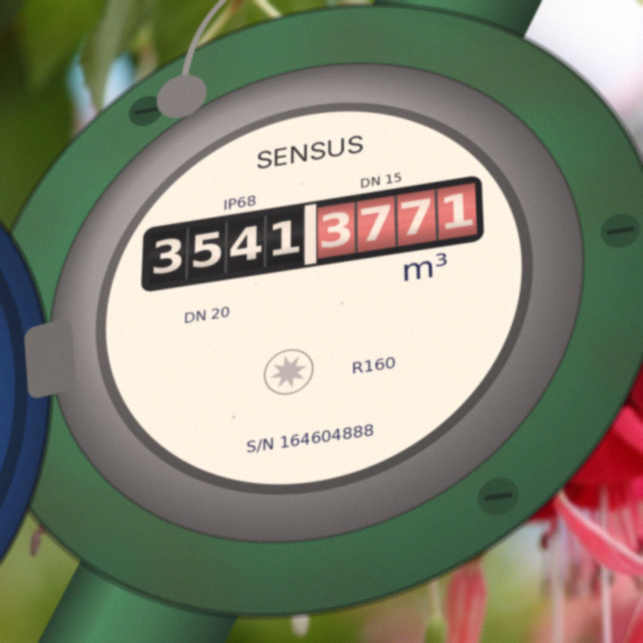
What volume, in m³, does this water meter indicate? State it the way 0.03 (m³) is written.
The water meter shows 3541.3771 (m³)
